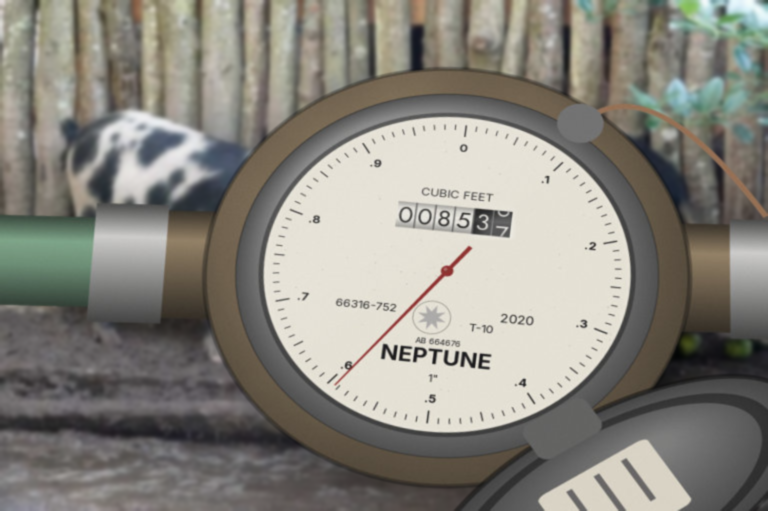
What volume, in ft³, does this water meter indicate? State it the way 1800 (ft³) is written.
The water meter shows 8536.59 (ft³)
